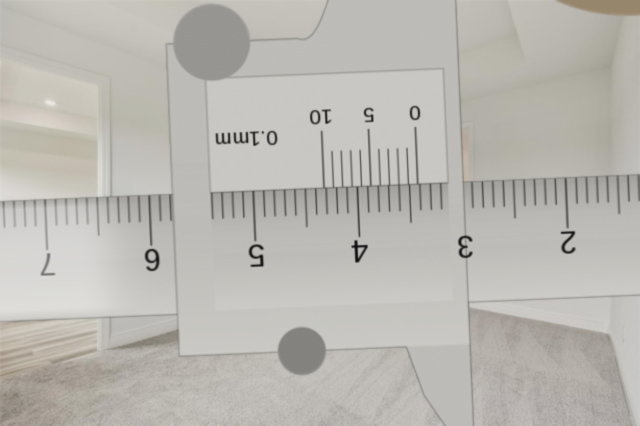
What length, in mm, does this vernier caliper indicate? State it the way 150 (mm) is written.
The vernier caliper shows 34.2 (mm)
